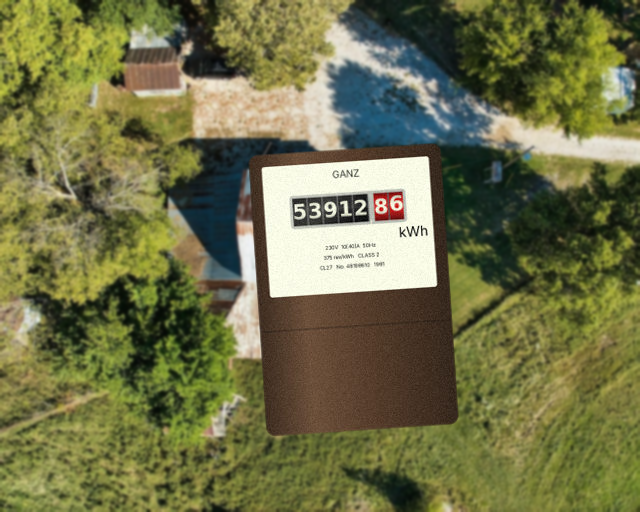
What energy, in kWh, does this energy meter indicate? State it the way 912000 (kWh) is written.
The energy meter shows 53912.86 (kWh)
